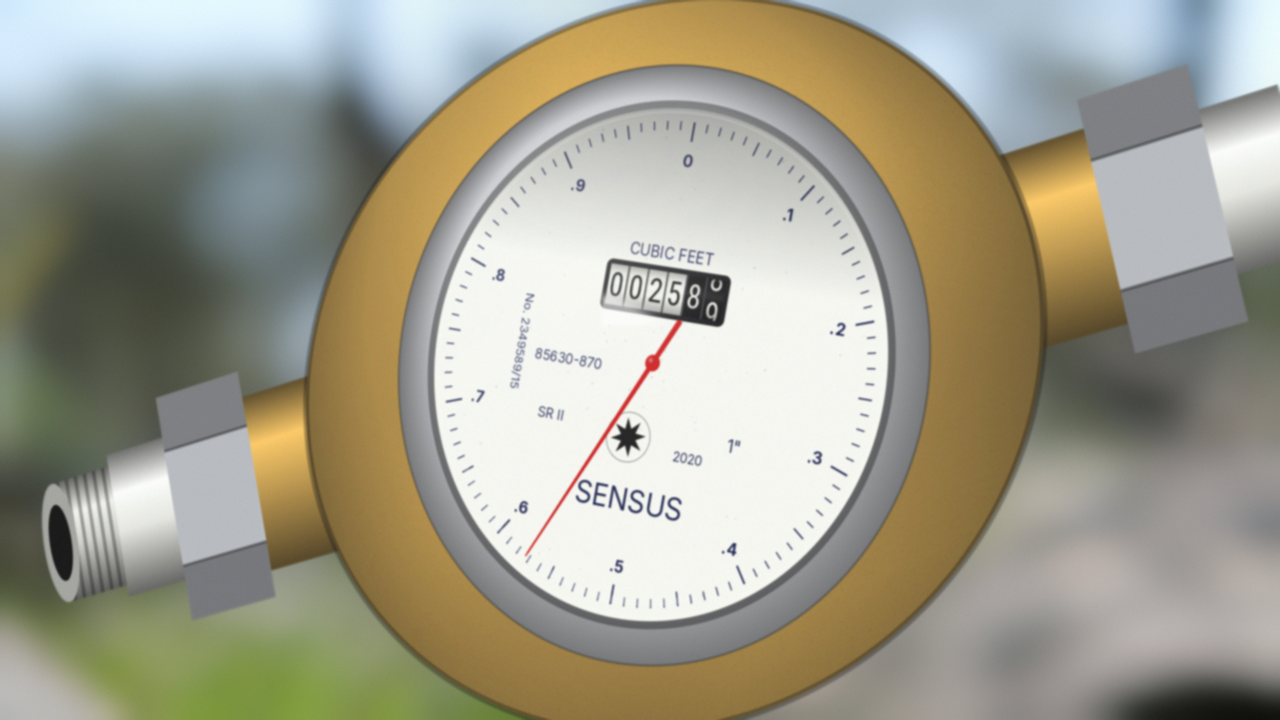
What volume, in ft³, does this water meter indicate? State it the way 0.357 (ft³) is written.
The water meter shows 2588.57 (ft³)
